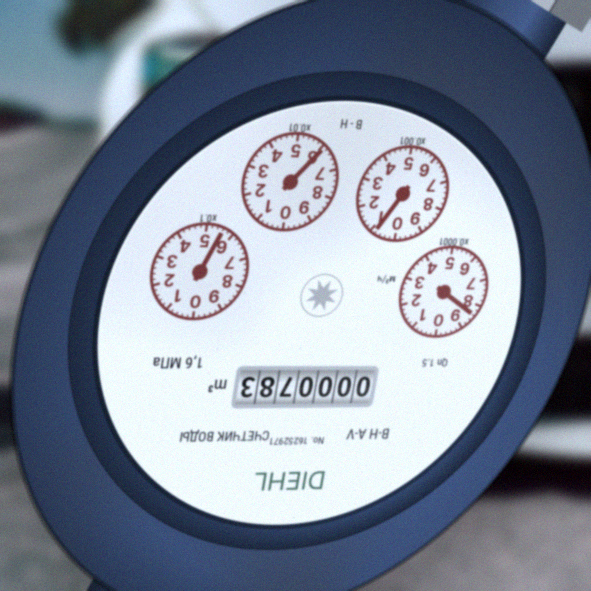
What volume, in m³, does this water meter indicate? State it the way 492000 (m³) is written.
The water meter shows 783.5608 (m³)
